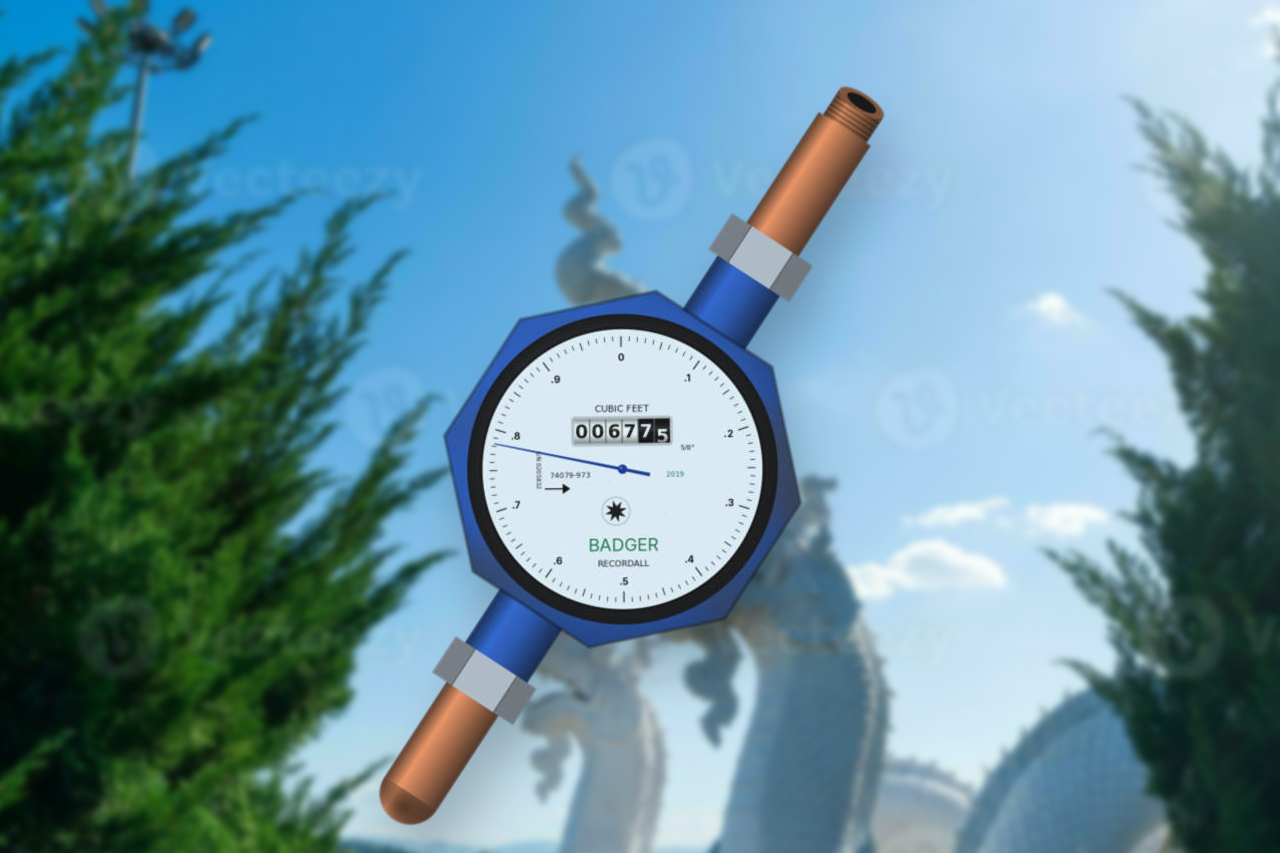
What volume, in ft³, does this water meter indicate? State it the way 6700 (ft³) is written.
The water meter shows 6774.78 (ft³)
